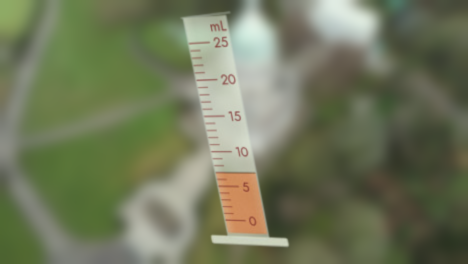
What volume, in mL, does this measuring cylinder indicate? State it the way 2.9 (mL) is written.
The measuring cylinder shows 7 (mL)
